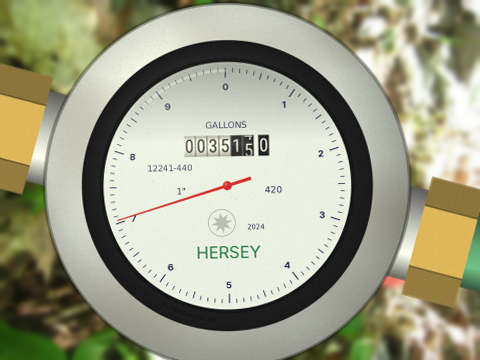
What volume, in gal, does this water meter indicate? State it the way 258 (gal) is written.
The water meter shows 35147.0 (gal)
